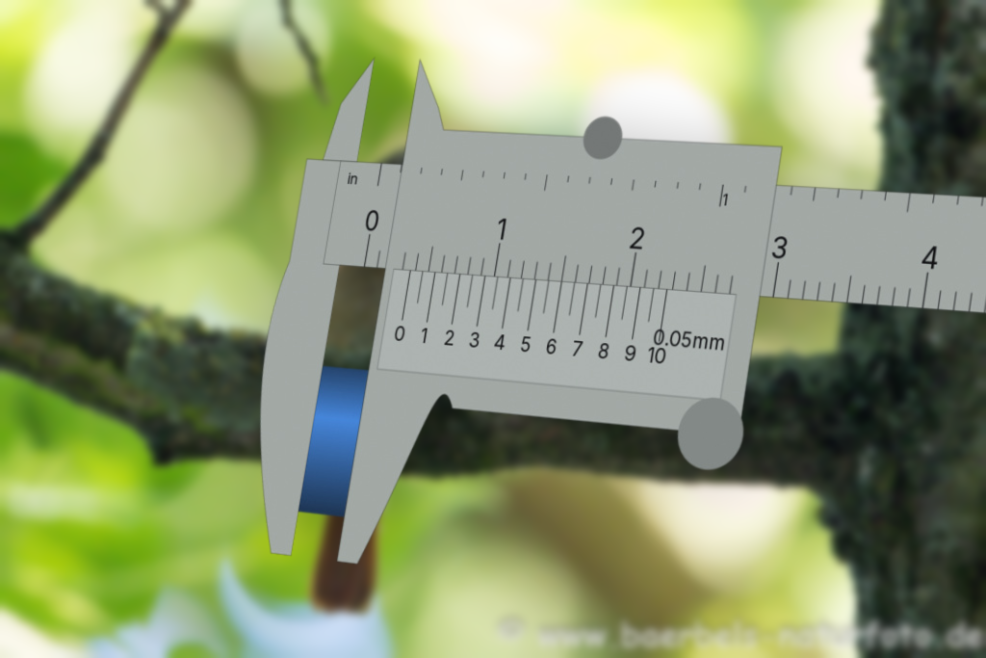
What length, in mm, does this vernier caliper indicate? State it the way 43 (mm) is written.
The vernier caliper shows 3.6 (mm)
